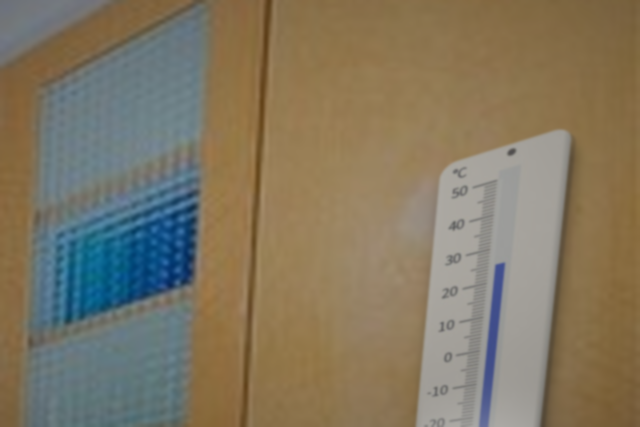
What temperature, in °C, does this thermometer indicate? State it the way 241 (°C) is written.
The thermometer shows 25 (°C)
